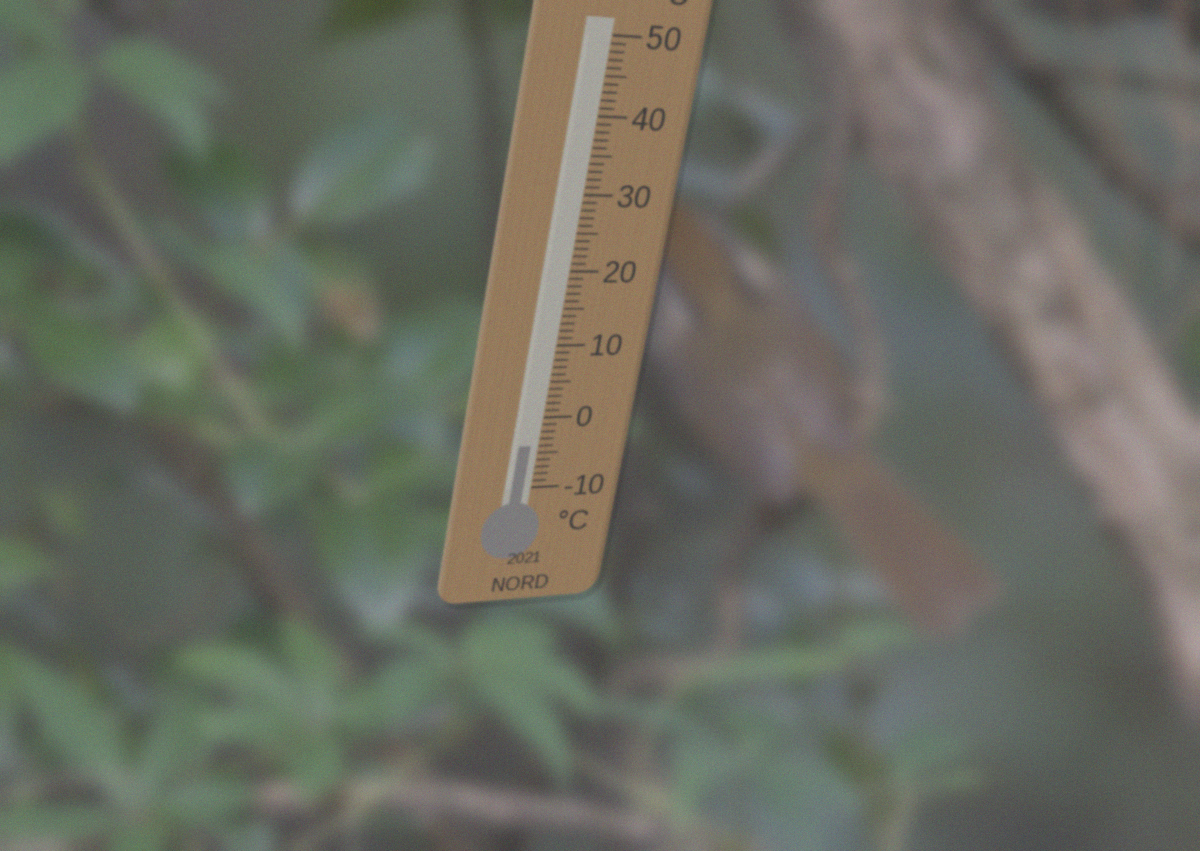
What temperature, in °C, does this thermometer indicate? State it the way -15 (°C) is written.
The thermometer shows -4 (°C)
